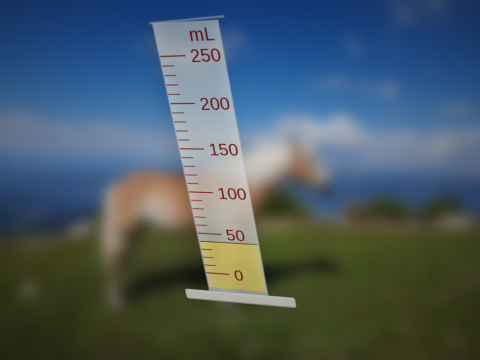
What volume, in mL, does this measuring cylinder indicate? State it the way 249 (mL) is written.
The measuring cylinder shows 40 (mL)
